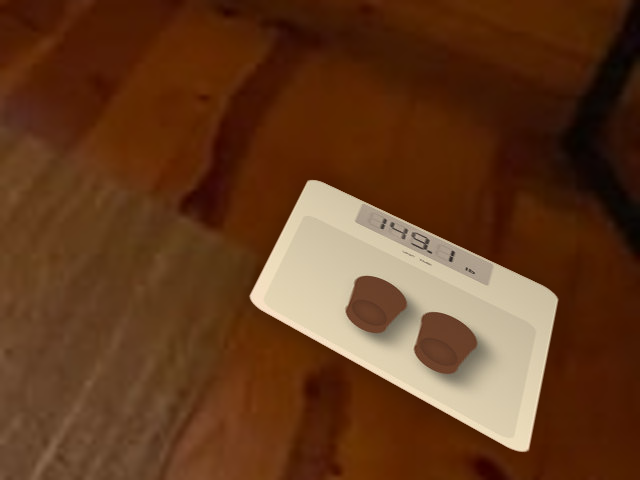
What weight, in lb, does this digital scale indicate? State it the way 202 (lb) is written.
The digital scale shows 149.1 (lb)
